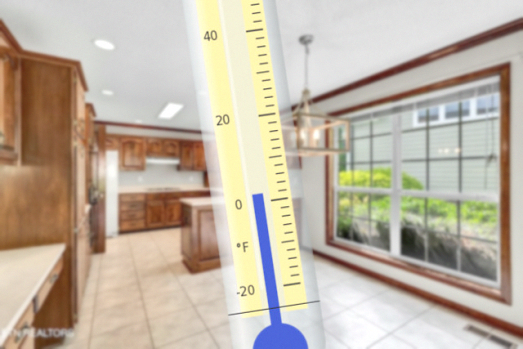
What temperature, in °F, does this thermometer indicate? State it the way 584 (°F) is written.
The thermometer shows 2 (°F)
